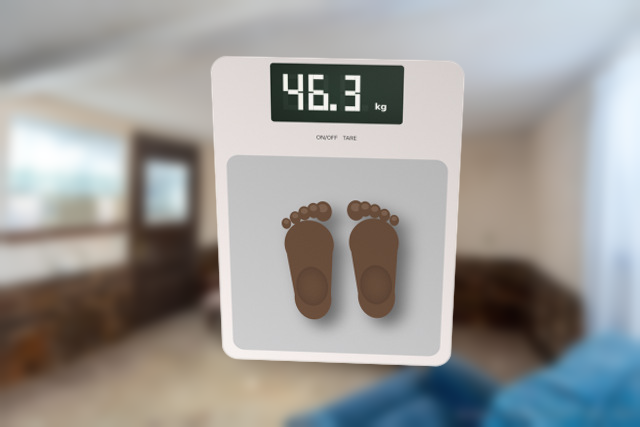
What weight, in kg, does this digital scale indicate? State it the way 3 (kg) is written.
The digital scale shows 46.3 (kg)
